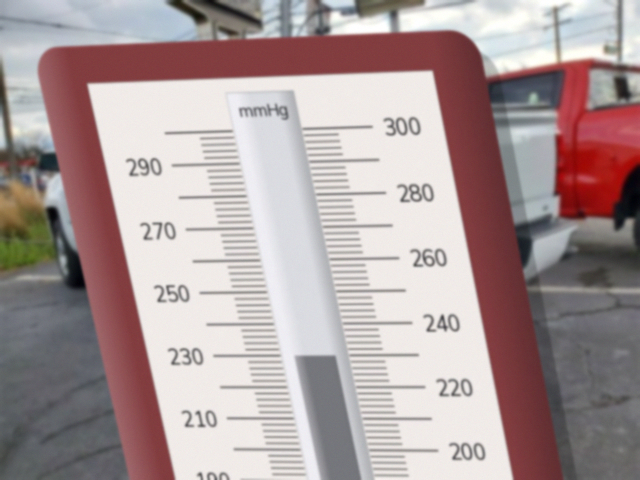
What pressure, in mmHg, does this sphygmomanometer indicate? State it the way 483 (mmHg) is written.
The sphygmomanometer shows 230 (mmHg)
